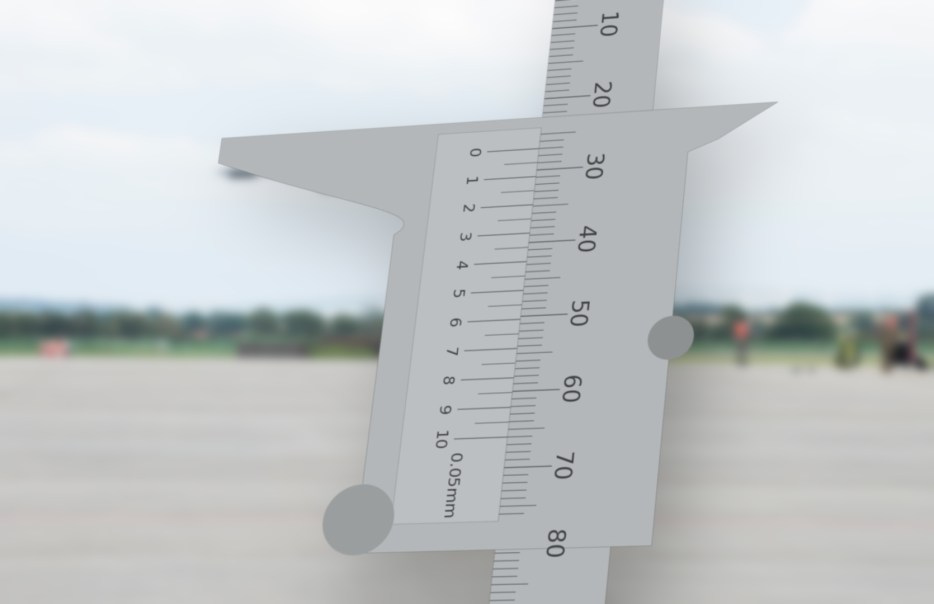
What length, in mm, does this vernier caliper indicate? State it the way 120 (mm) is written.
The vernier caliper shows 27.0 (mm)
